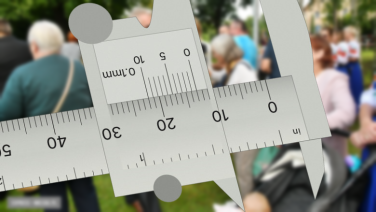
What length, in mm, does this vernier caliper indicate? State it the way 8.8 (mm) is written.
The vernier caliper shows 13.0 (mm)
